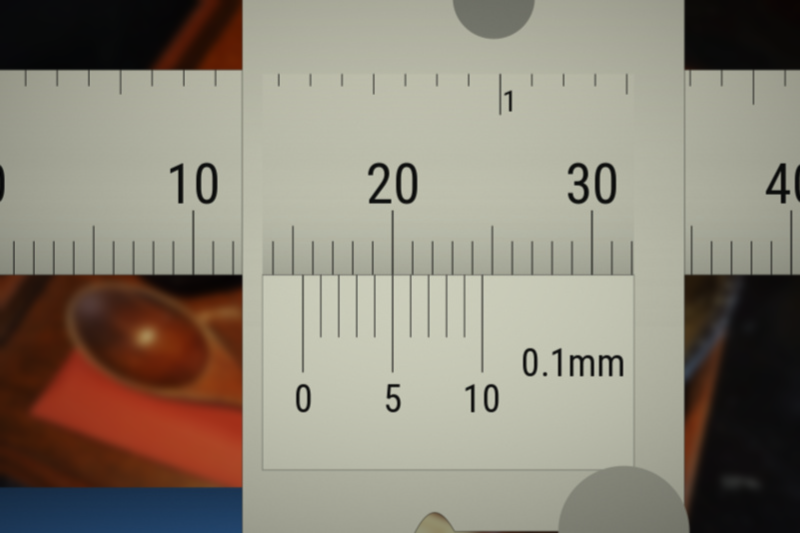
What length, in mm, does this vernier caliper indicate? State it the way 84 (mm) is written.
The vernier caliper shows 15.5 (mm)
